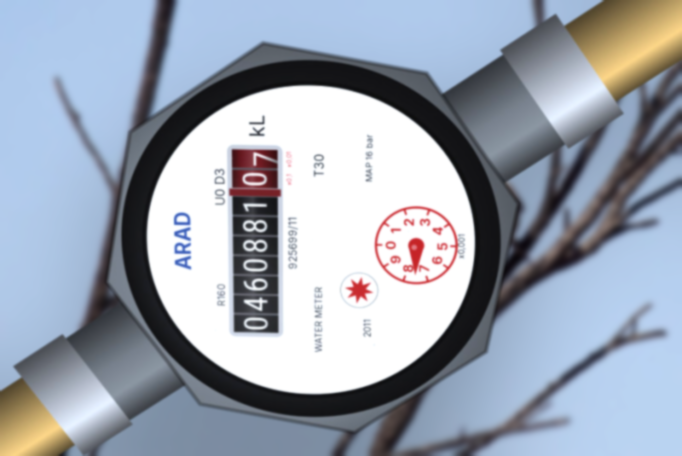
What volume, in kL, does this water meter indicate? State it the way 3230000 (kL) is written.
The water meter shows 460881.067 (kL)
